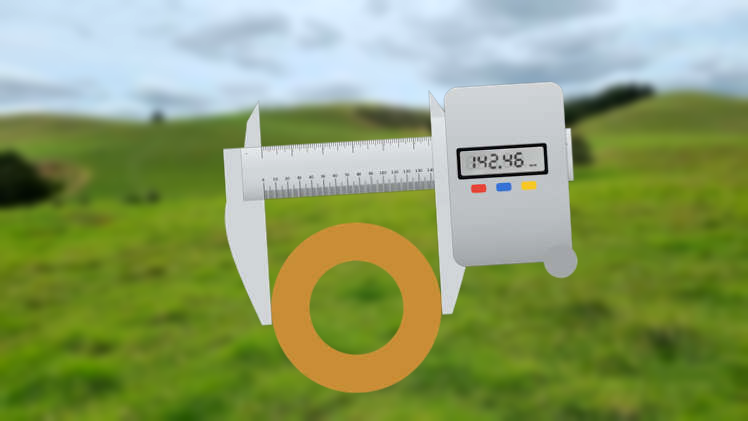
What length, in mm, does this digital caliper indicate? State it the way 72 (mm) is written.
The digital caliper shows 142.46 (mm)
